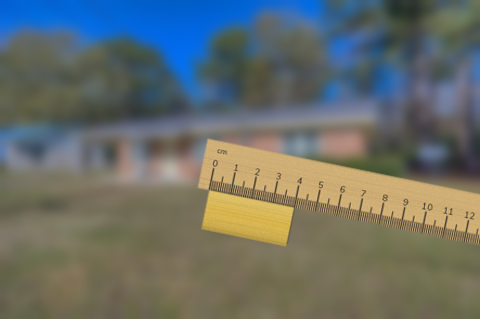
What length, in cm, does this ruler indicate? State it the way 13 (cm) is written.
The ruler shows 4 (cm)
